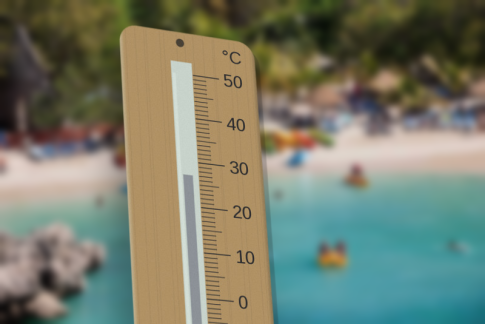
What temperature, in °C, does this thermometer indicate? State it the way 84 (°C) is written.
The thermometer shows 27 (°C)
